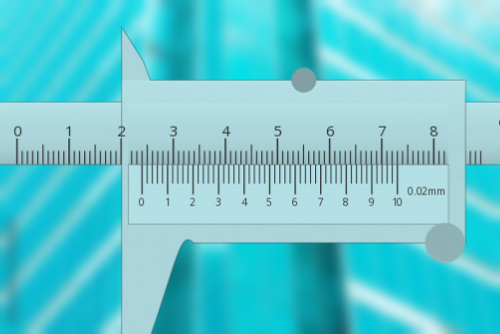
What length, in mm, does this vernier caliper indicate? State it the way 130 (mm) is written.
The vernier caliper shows 24.0 (mm)
